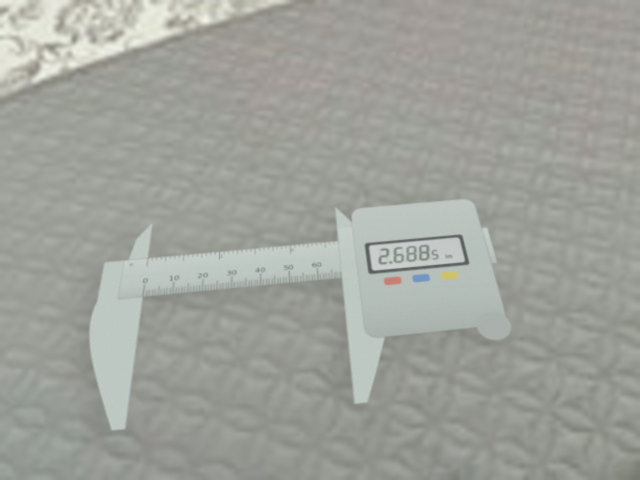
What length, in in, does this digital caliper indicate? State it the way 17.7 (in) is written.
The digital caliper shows 2.6885 (in)
